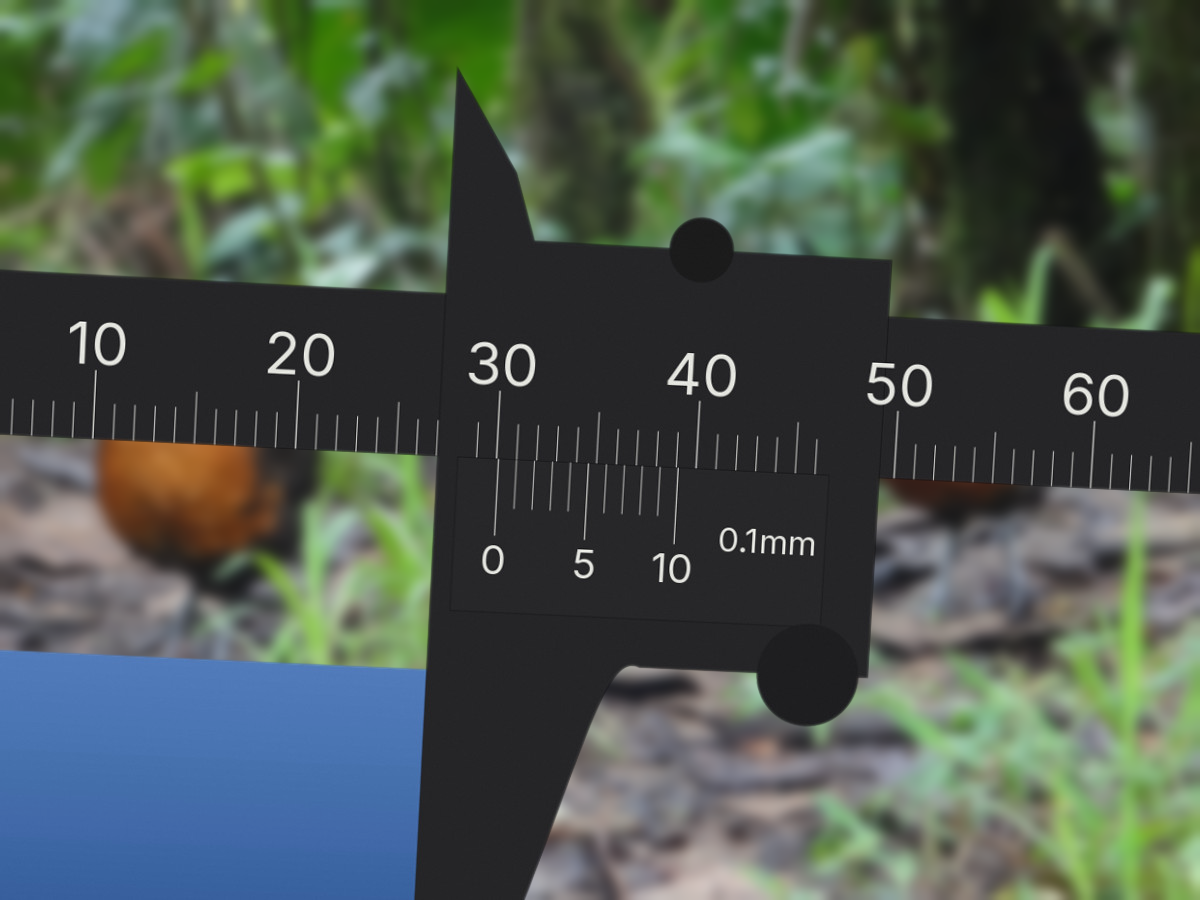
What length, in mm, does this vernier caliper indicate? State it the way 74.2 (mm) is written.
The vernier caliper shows 30.1 (mm)
